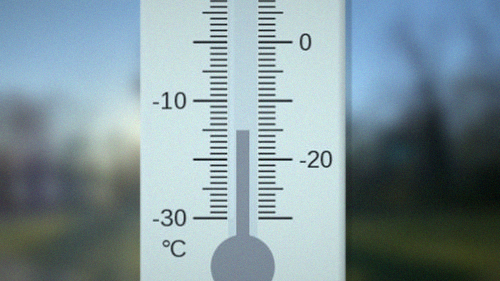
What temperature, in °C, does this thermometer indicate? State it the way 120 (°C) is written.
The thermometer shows -15 (°C)
